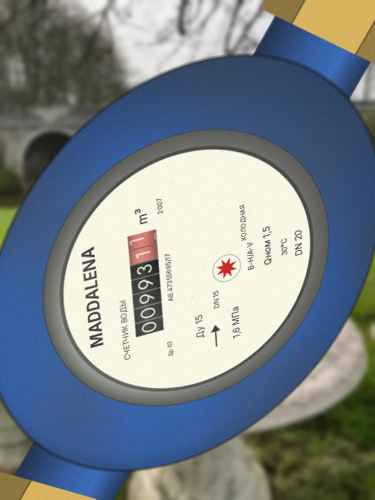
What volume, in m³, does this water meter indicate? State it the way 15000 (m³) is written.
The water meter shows 993.11 (m³)
